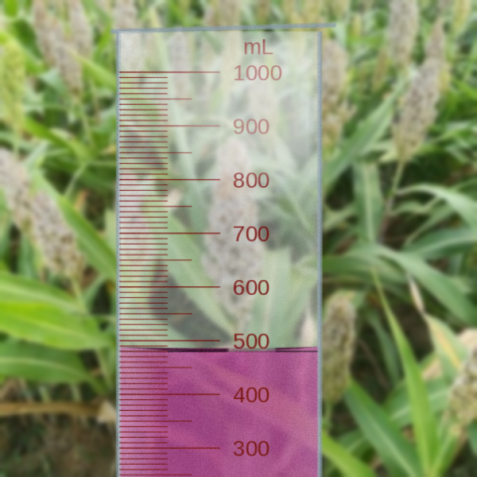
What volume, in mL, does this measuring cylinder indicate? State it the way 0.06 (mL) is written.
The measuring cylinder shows 480 (mL)
